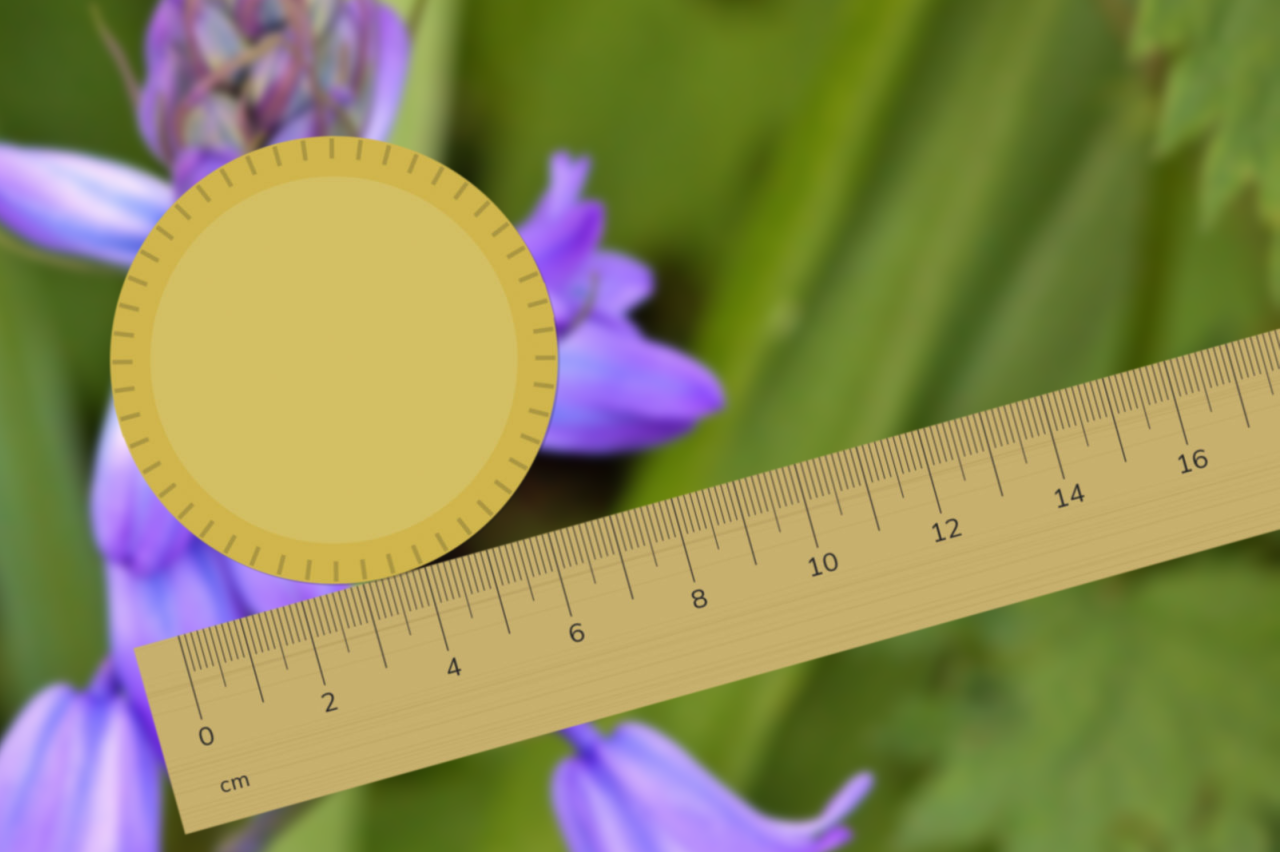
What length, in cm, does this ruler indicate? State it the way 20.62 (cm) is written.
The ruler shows 7 (cm)
